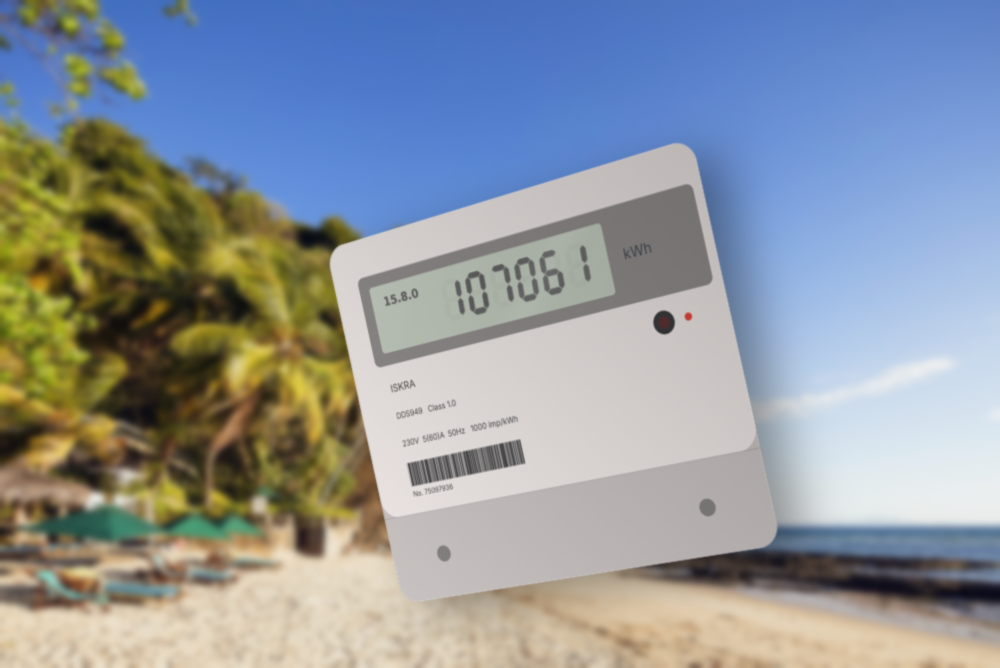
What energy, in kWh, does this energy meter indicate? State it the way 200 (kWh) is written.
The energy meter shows 107061 (kWh)
